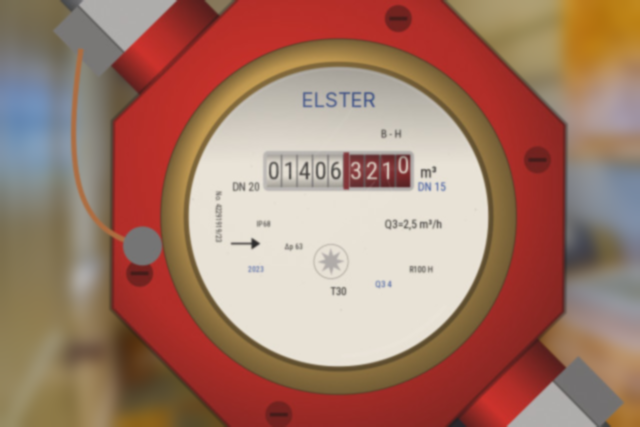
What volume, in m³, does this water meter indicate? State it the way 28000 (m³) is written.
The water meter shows 1406.3210 (m³)
